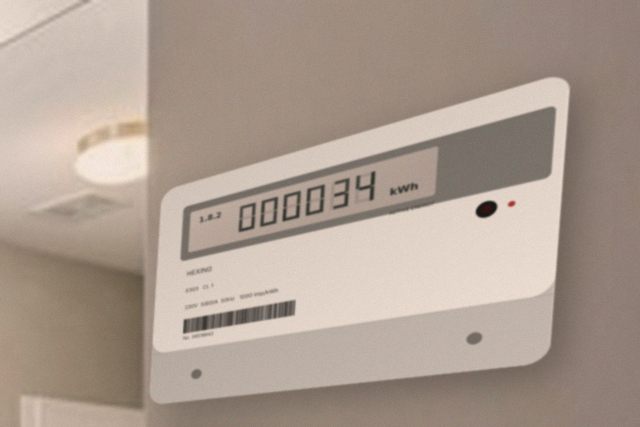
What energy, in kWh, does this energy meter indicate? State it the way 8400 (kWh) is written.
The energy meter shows 34 (kWh)
